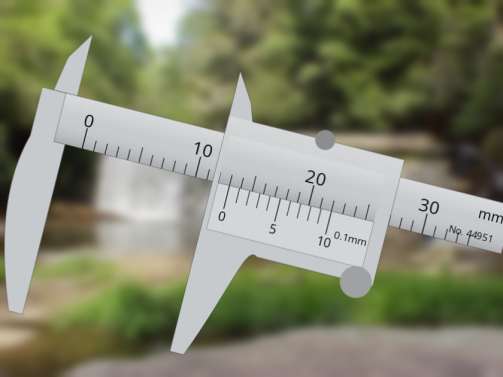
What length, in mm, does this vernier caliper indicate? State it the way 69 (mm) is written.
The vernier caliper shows 13.0 (mm)
